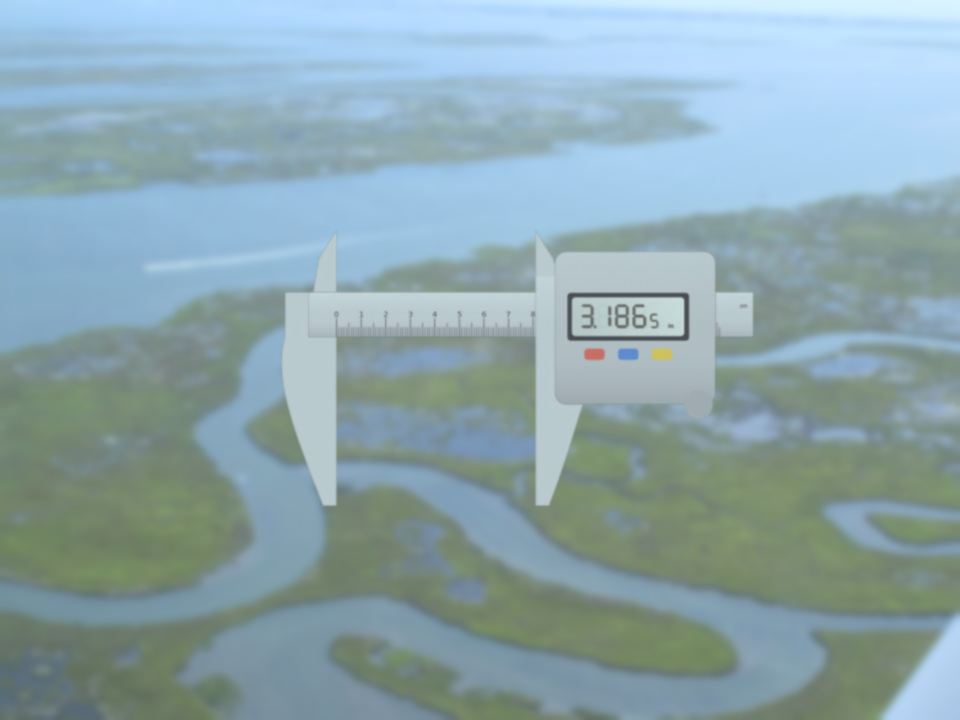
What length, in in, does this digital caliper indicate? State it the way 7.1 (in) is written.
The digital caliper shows 3.1865 (in)
